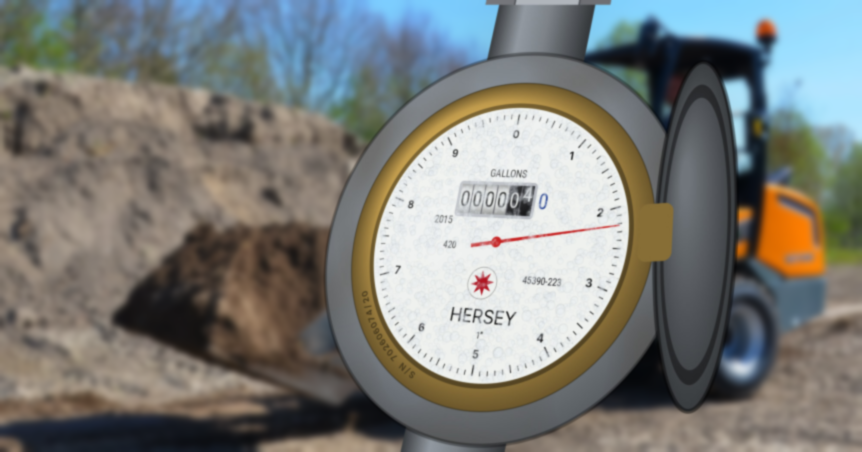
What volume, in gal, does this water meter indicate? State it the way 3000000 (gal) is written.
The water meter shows 42.2 (gal)
